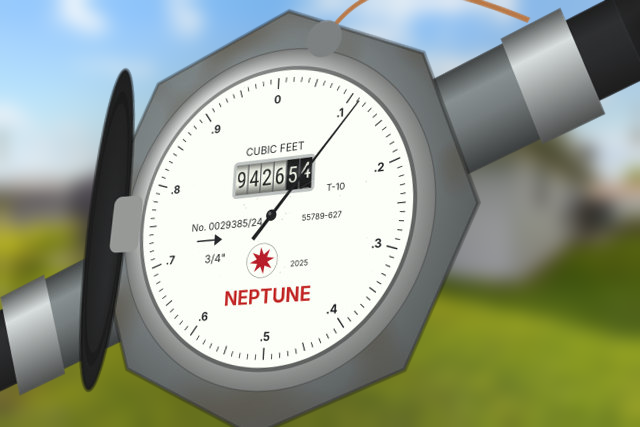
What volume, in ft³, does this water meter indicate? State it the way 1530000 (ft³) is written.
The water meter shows 942654.11 (ft³)
